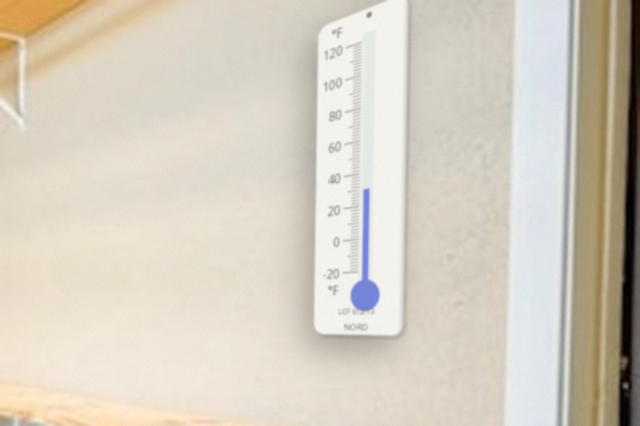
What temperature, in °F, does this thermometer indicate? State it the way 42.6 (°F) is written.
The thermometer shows 30 (°F)
